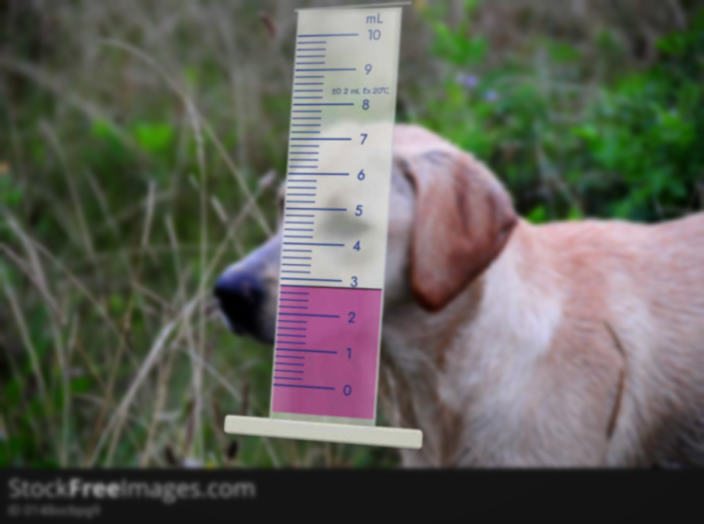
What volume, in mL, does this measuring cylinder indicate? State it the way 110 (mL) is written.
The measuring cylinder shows 2.8 (mL)
